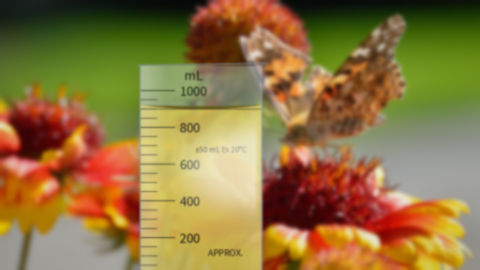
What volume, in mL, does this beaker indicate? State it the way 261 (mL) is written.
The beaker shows 900 (mL)
